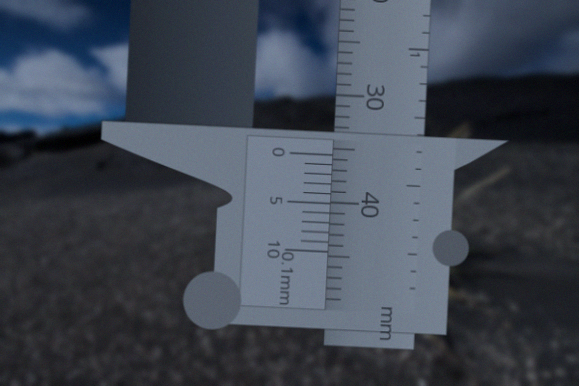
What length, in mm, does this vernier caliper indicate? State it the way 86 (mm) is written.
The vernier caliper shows 35.6 (mm)
